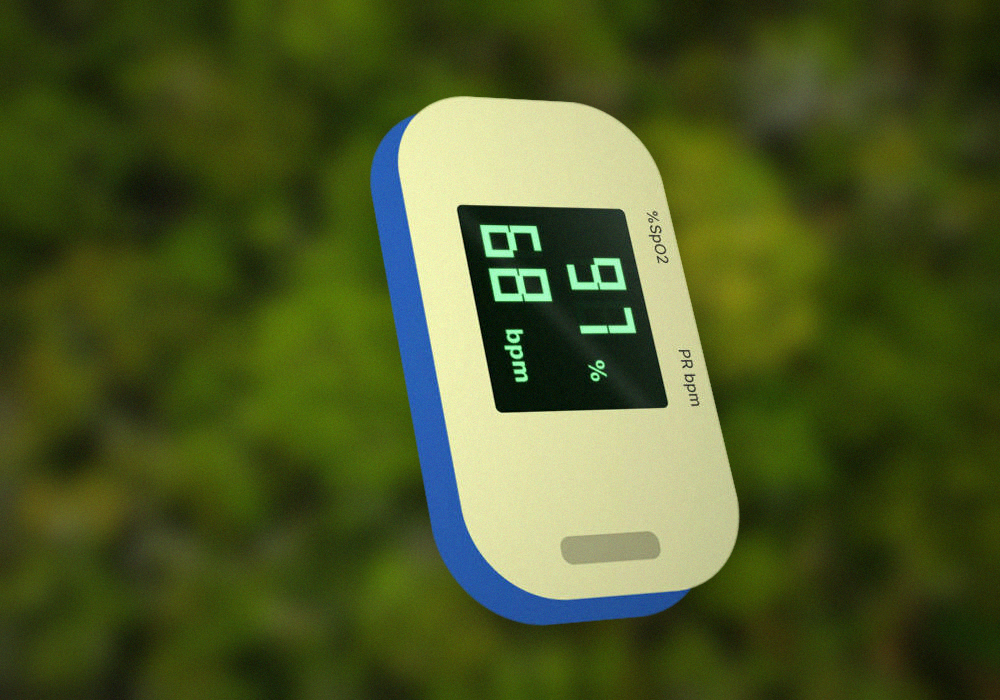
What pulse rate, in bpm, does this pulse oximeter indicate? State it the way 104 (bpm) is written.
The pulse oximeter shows 68 (bpm)
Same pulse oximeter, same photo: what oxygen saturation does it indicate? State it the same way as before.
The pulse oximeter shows 97 (%)
